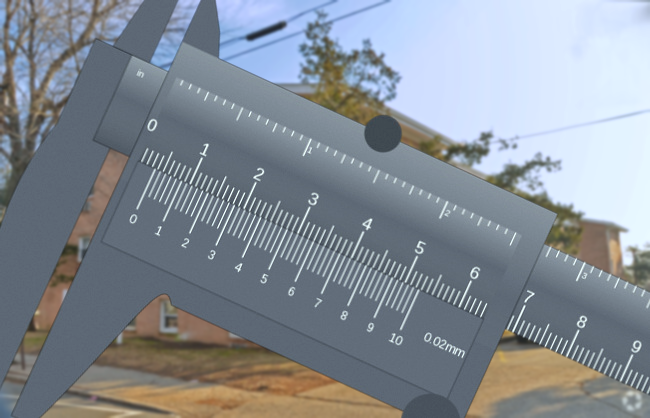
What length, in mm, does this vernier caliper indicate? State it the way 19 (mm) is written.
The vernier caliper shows 3.6 (mm)
